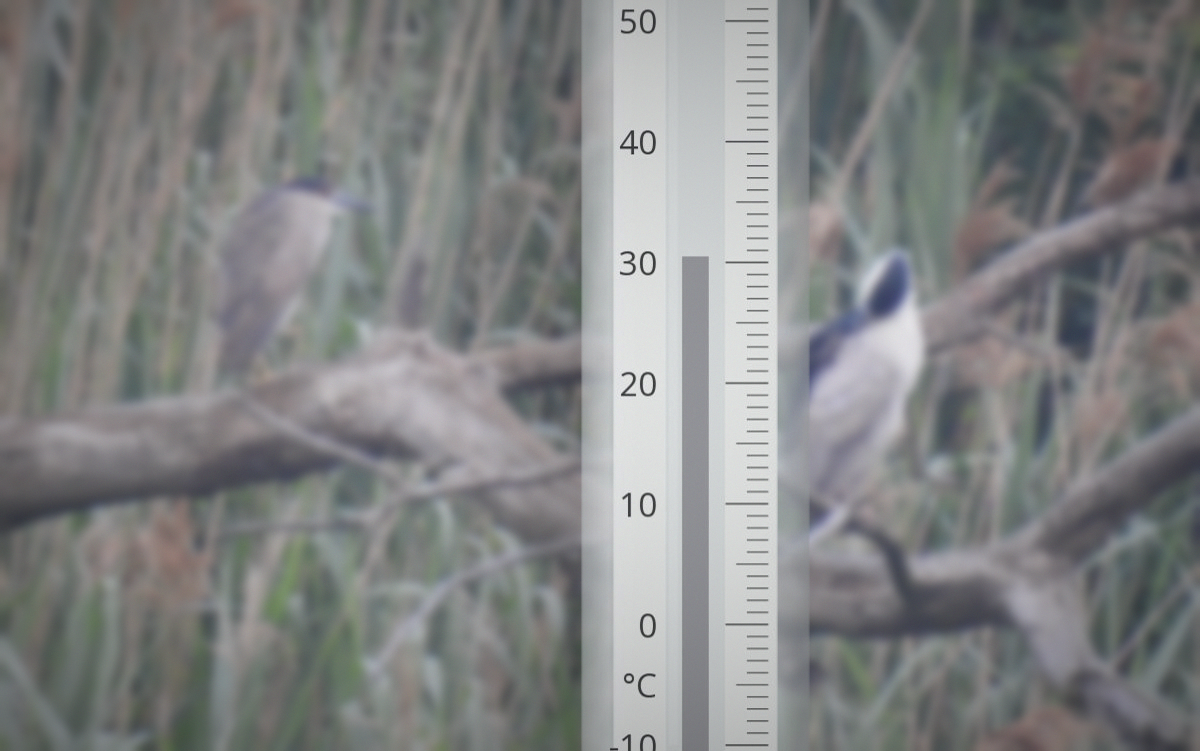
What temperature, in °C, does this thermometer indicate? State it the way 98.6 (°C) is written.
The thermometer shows 30.5 (°C)
